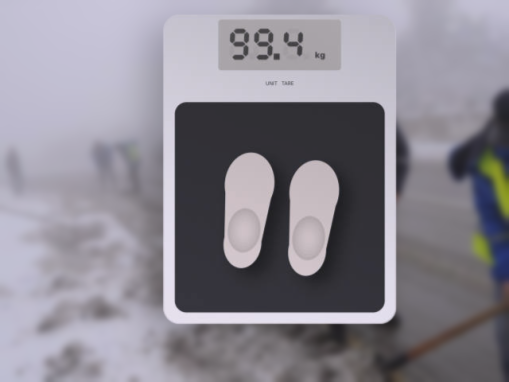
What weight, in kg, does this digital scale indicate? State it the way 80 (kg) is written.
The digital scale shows 99.4 (kg)
